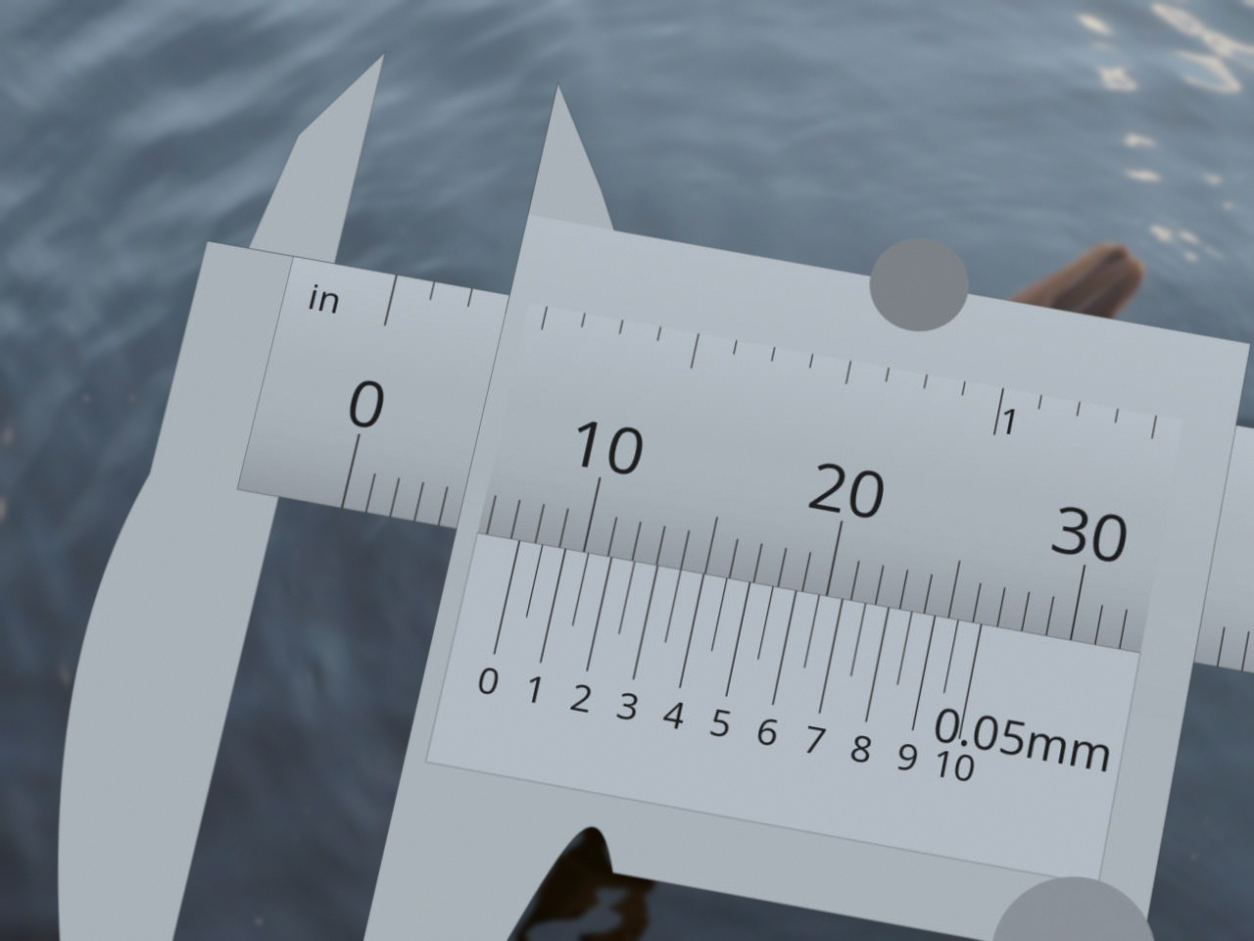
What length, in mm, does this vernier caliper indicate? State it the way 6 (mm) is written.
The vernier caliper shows 7.35 (mm)
